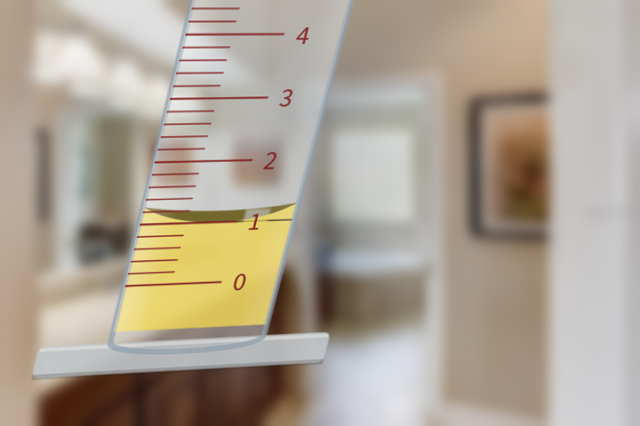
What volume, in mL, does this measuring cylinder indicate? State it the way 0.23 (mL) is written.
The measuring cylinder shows 1 (mL)
